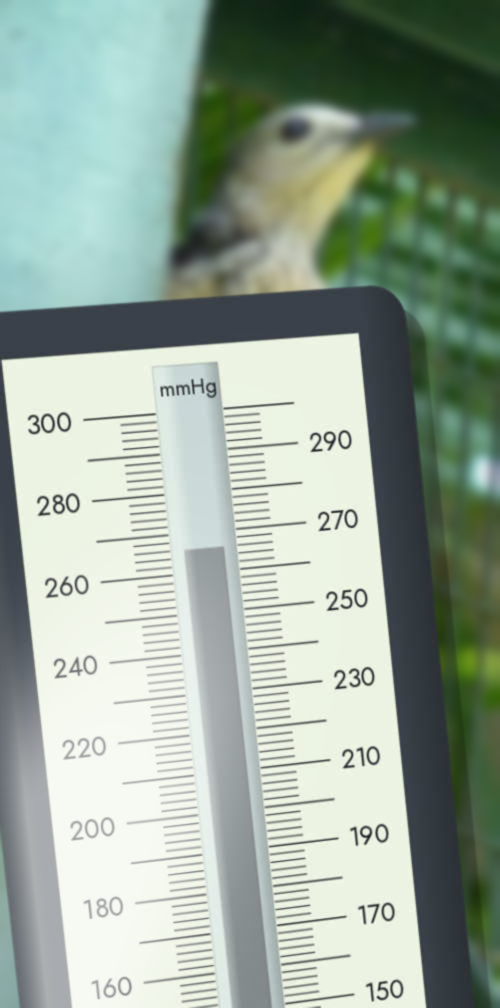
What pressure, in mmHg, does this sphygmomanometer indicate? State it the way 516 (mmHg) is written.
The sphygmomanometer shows 266 (mmHg)
